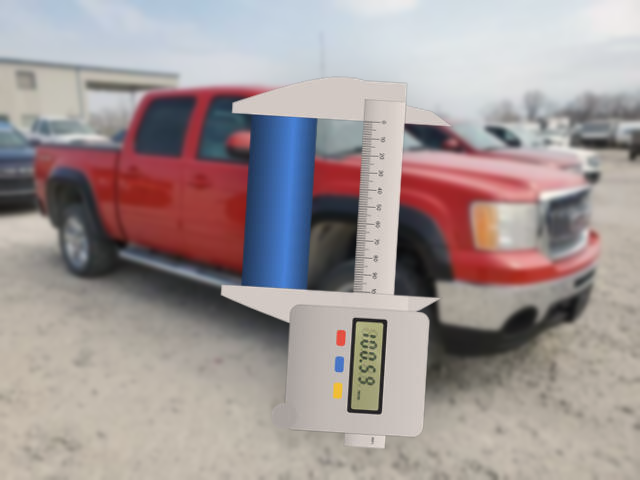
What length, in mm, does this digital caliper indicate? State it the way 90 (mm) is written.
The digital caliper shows 100.59 (mm)
